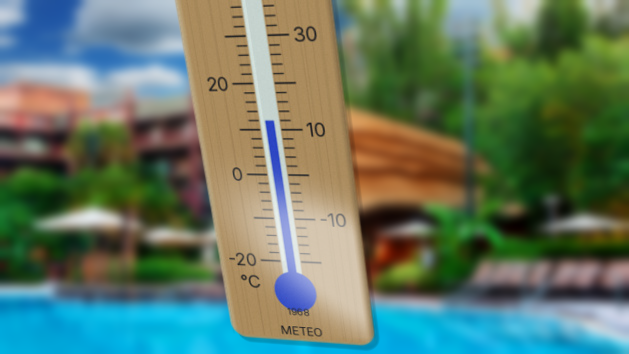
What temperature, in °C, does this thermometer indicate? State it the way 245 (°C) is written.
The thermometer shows 12 (°C)
